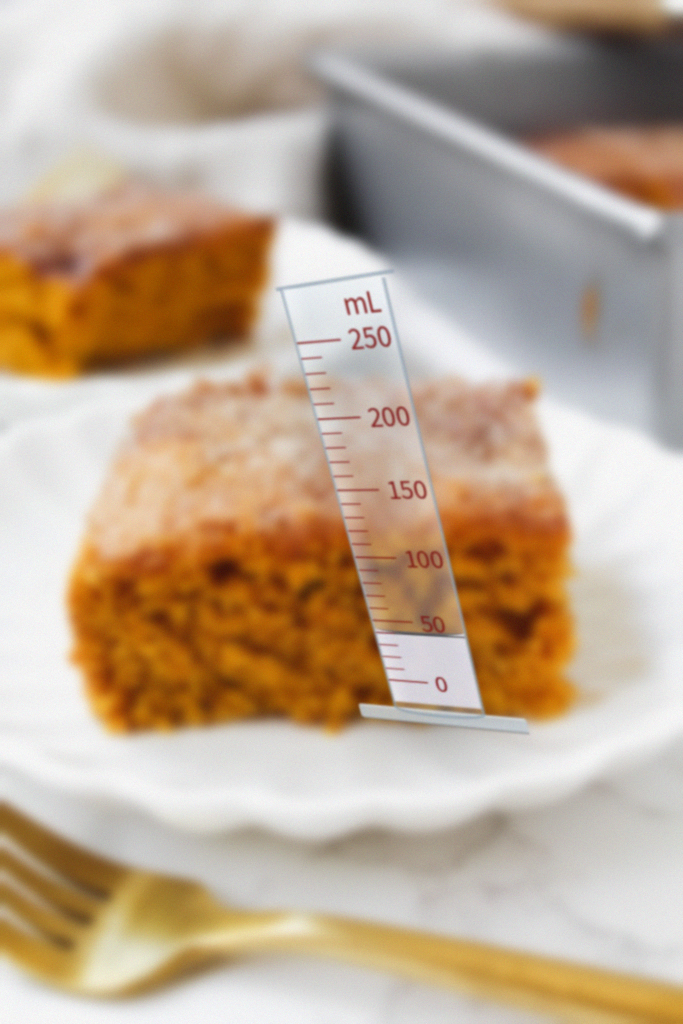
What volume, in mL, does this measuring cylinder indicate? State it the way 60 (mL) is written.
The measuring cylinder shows 40 (mL)
